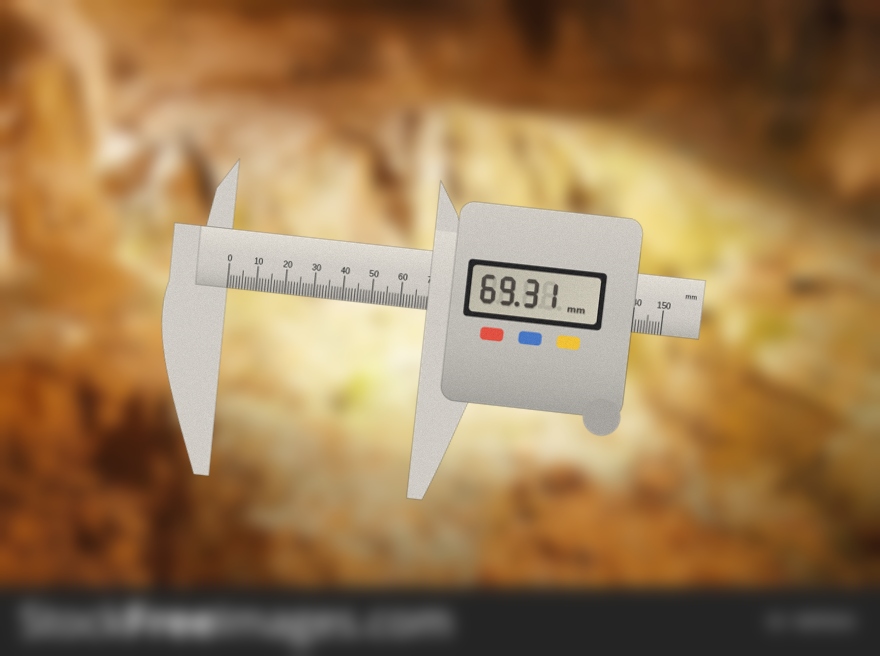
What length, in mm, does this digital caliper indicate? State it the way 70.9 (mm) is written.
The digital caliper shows 69.31 (mm)
